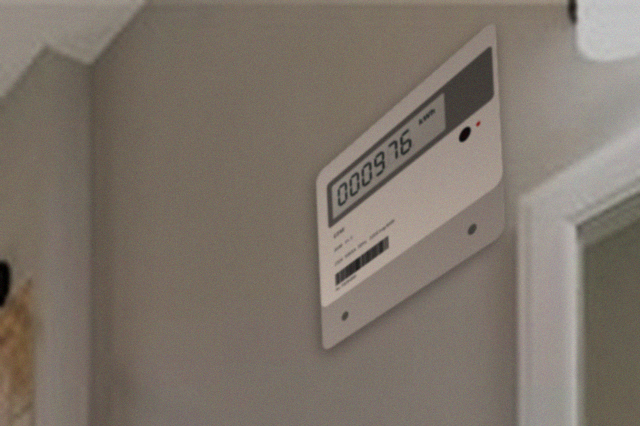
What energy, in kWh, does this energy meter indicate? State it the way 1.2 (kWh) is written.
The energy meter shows 976 (kWh)
